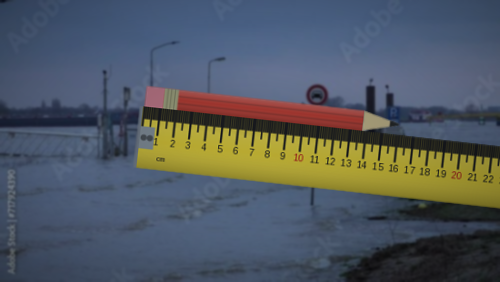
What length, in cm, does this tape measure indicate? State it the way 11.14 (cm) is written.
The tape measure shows 16 (cm)
